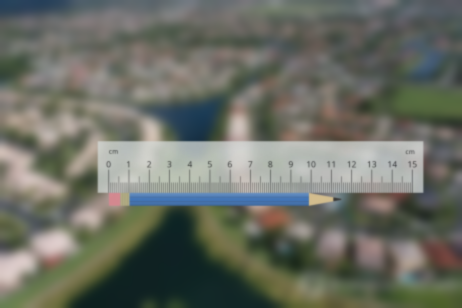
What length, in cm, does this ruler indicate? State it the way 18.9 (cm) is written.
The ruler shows 11.5 (cm)
